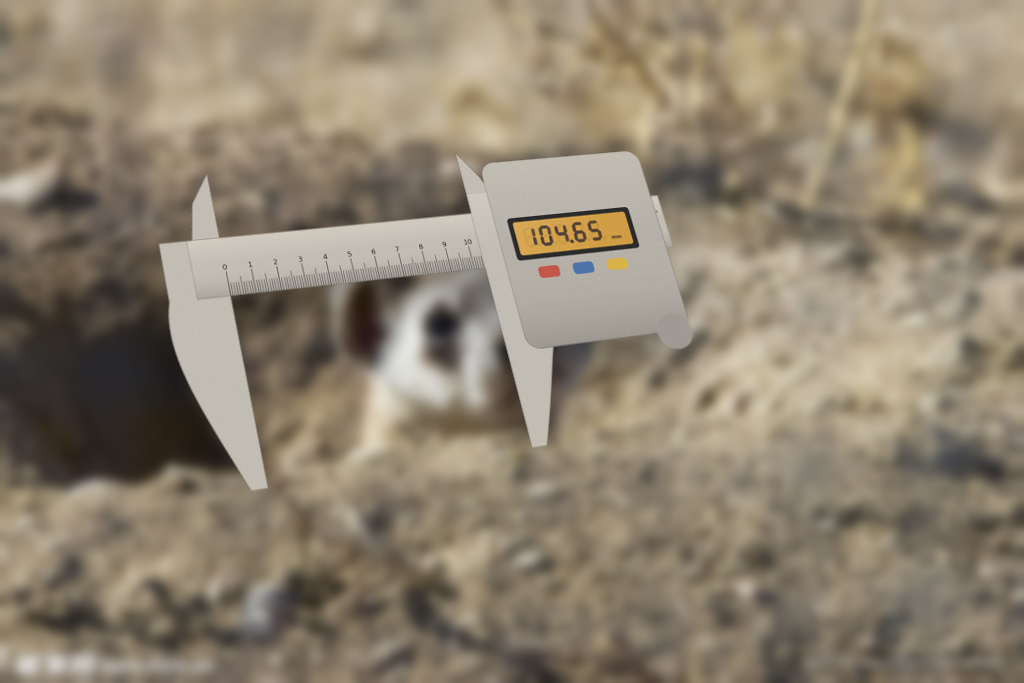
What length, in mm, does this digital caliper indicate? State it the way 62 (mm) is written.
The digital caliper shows 104.65 (mm)
